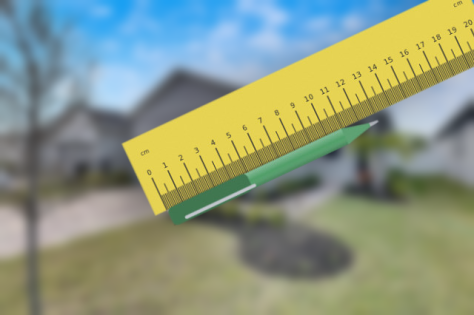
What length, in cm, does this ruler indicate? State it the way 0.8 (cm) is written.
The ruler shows 13 (cm)
